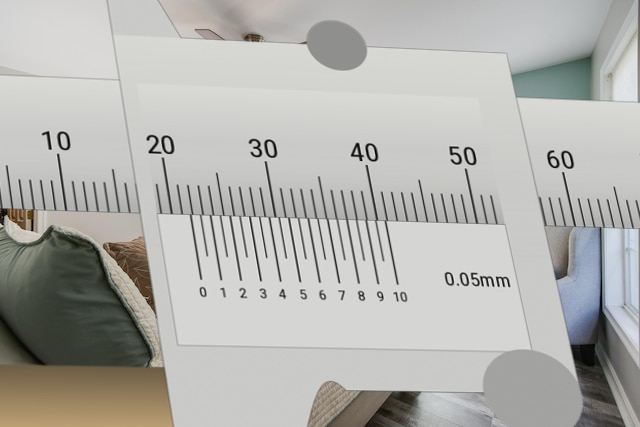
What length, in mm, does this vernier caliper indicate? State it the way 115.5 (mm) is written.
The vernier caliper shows 21.8 (mm)
